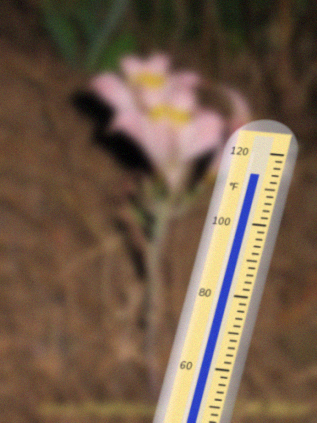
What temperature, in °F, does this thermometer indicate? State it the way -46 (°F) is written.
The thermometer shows 114 (°F)
